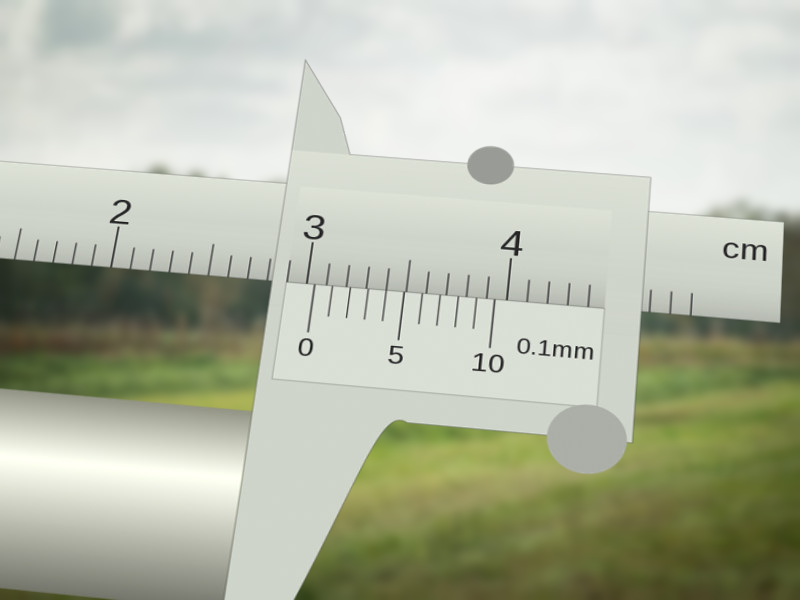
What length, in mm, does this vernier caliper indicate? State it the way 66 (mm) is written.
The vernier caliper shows 30.4 (mm)
